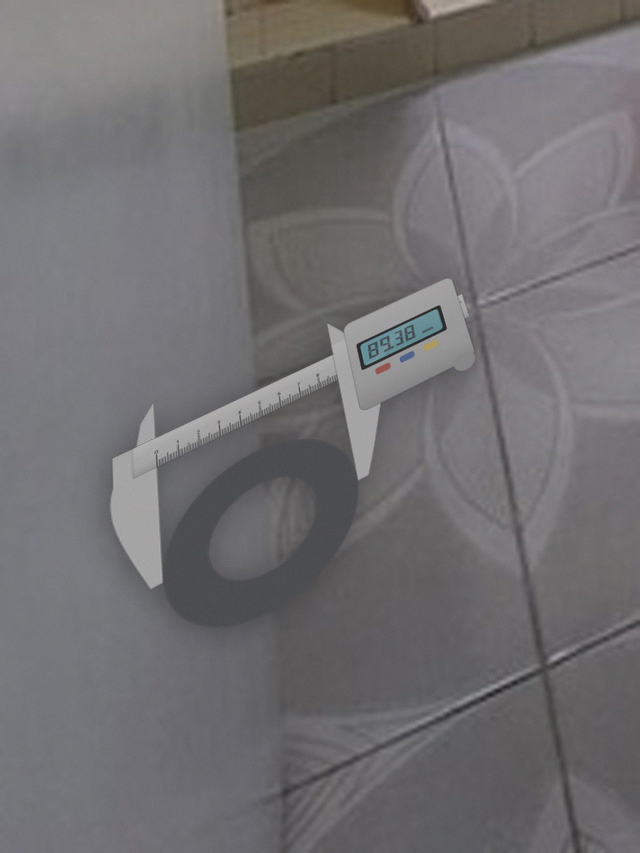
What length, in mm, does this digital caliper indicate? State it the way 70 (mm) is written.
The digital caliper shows 89.38 (mm)
